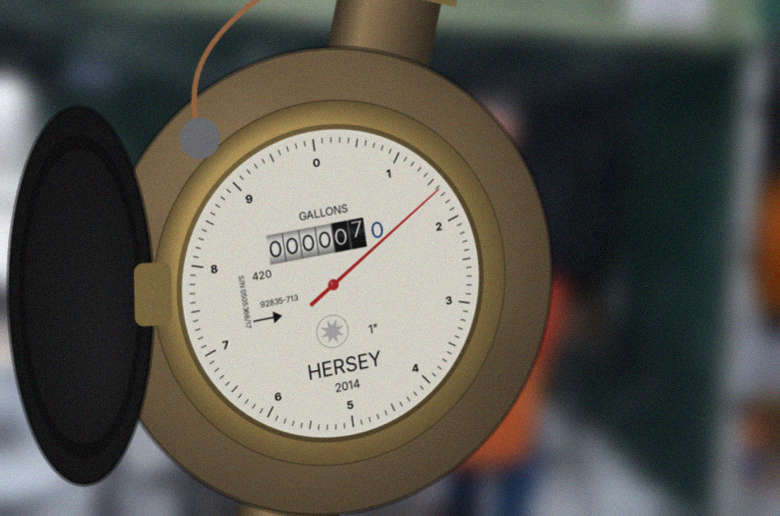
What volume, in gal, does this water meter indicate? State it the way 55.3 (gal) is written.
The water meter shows 71.6 (gal)
